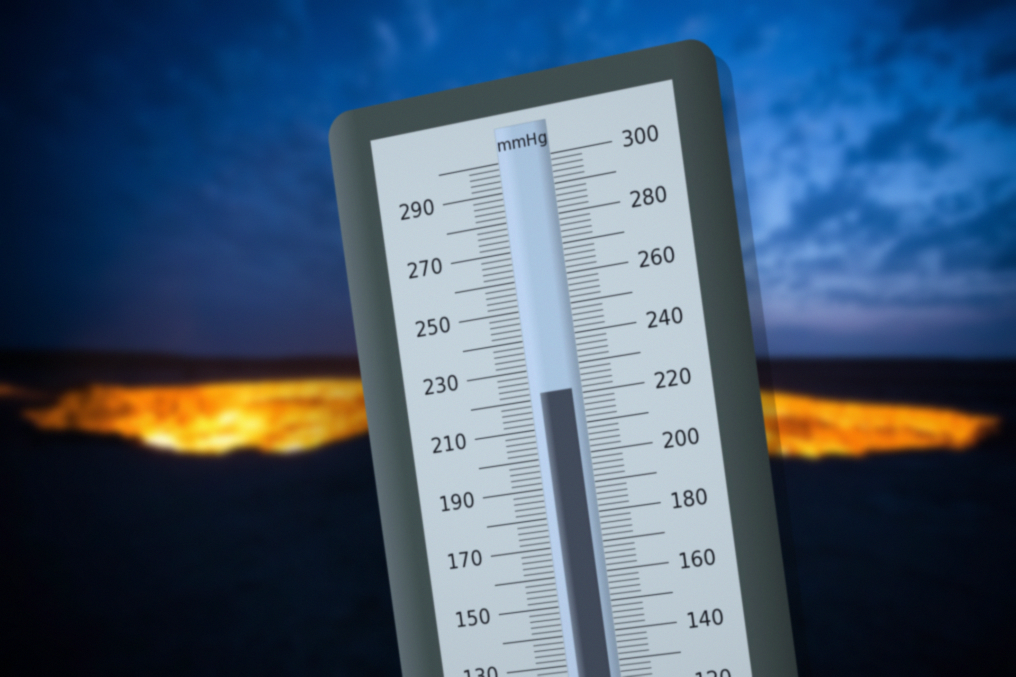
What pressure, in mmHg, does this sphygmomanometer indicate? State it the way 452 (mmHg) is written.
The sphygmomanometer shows 222 (mmHg)
